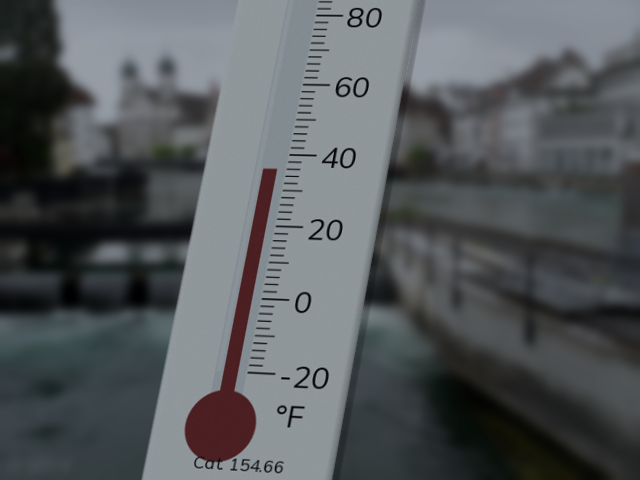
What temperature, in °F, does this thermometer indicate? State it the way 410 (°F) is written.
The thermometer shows 36 (°F)
